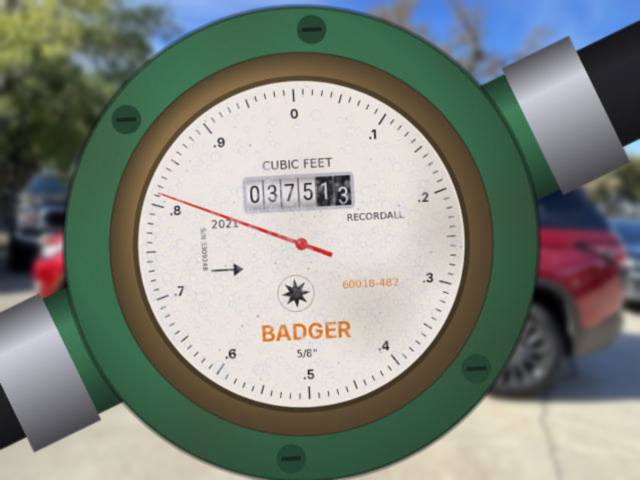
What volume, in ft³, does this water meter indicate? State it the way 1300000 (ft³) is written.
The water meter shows 37512.81 (ft³)
